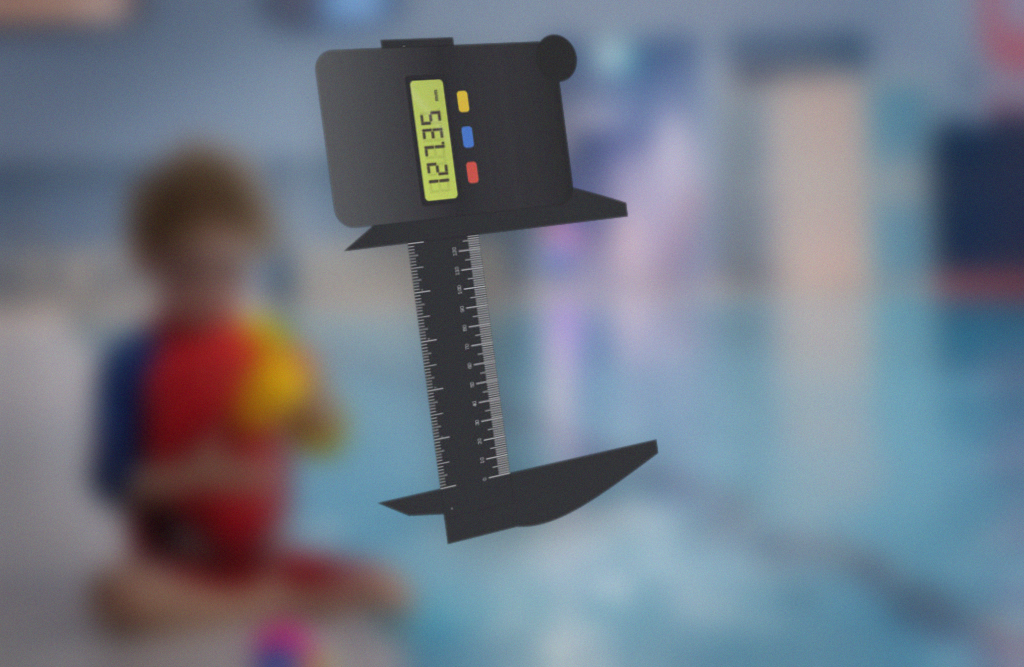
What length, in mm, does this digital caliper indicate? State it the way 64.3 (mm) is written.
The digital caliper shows 127.35 (mm)
